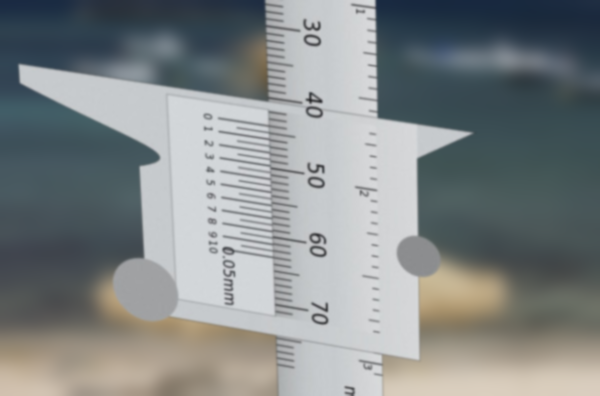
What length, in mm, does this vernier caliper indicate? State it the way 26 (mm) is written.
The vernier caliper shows 44.0 (mm)
